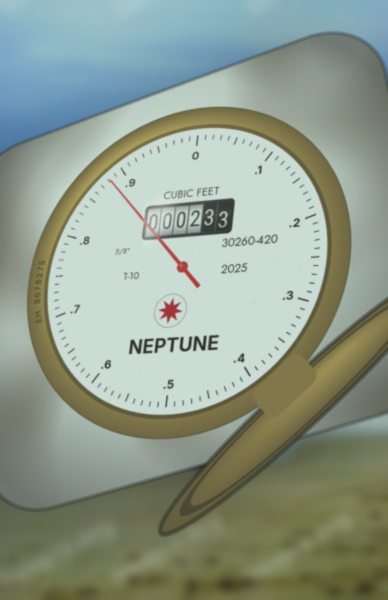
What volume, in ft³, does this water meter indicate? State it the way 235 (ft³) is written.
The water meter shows 232.88 (ft³)
